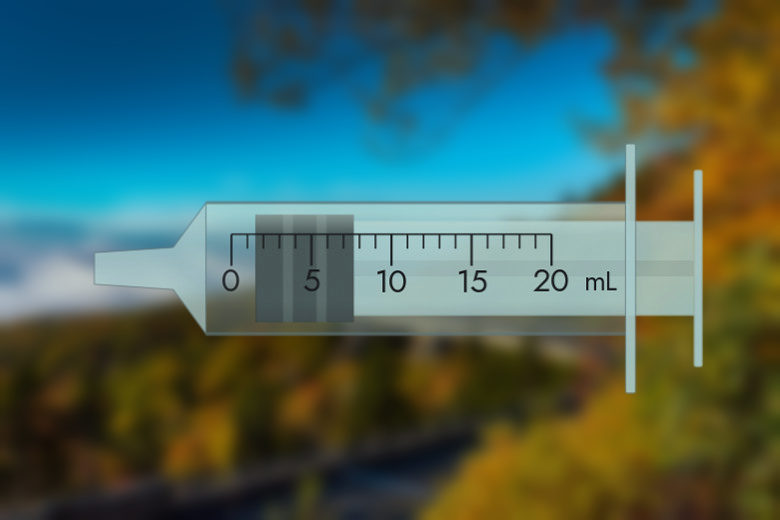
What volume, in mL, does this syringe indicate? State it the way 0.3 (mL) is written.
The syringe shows 1.5 (mL)
